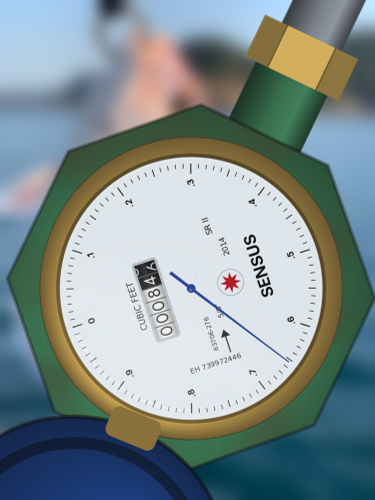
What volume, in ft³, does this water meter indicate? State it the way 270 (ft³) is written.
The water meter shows 845.65 (ft³)
